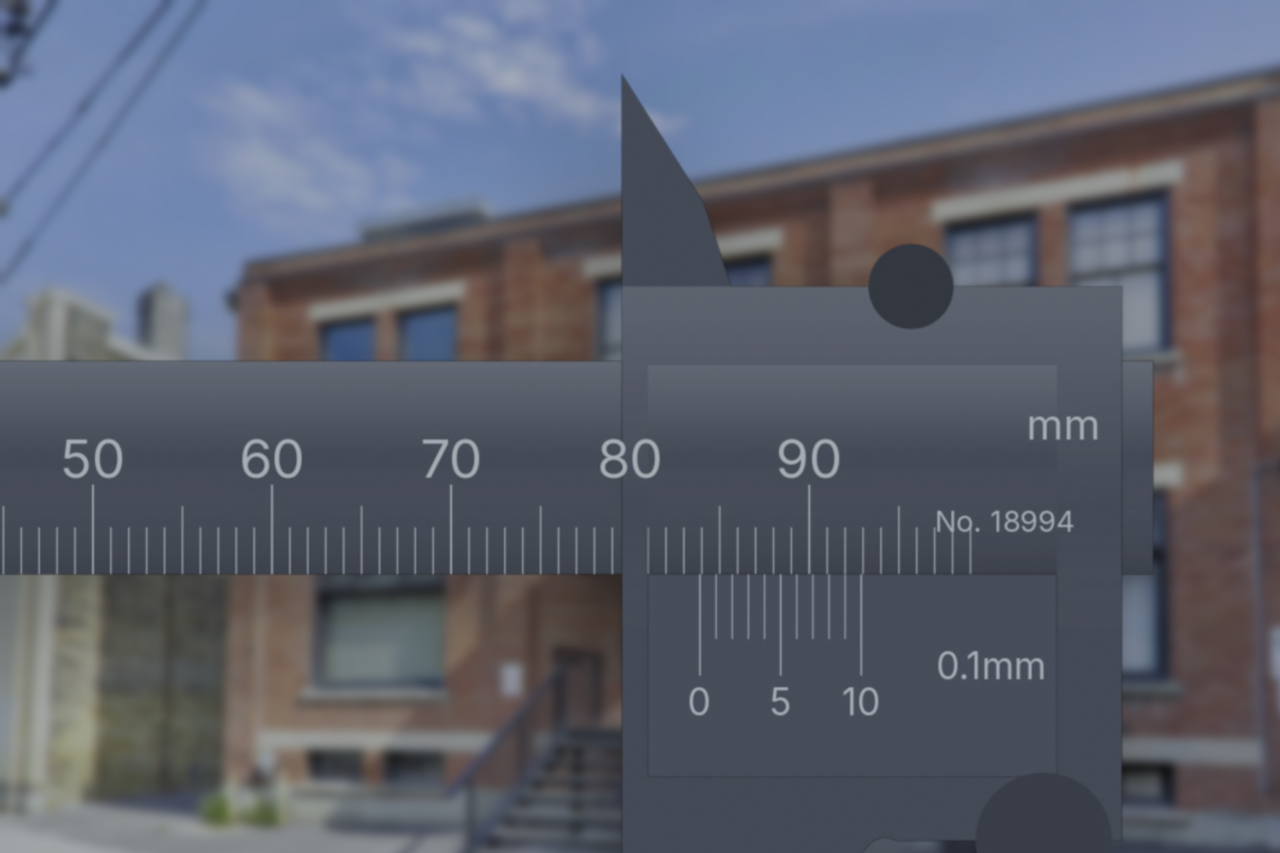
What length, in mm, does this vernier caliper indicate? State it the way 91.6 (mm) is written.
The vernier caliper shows 83.9 (mm)
